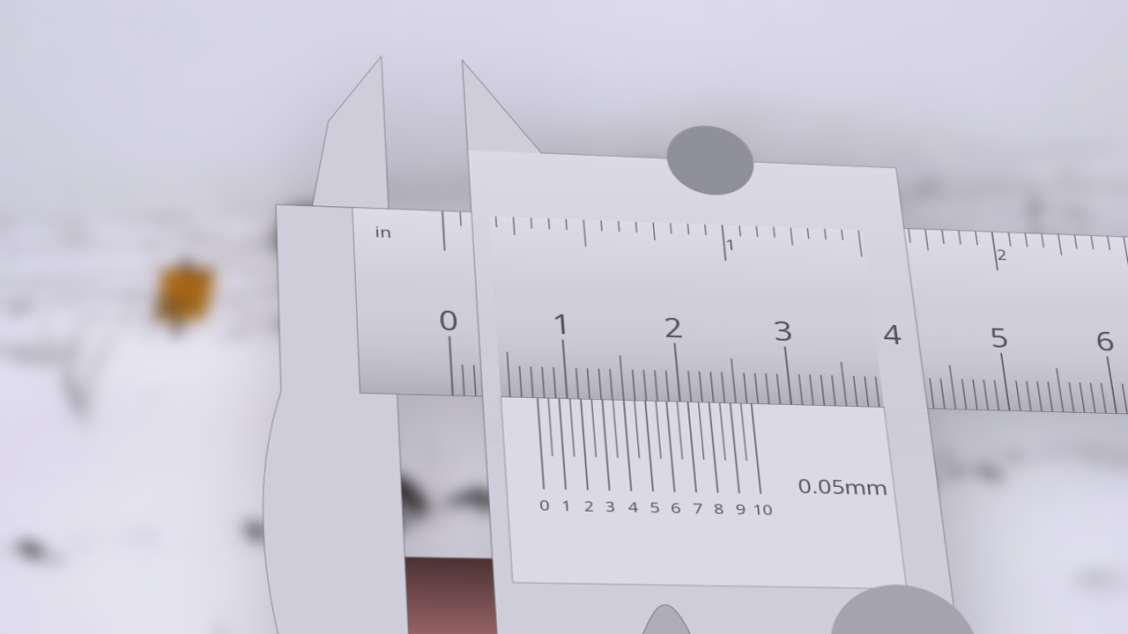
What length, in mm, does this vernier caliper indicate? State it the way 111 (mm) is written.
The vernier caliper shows 7.4 (mm)
